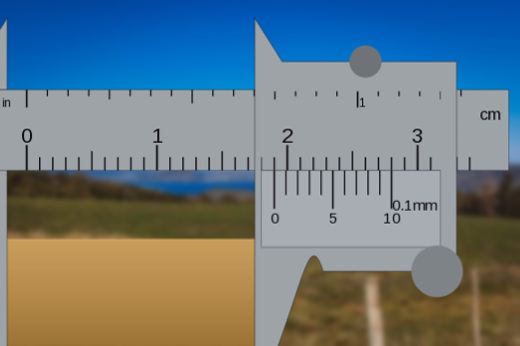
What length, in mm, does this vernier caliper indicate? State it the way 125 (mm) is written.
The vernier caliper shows 19.0 (mm)
